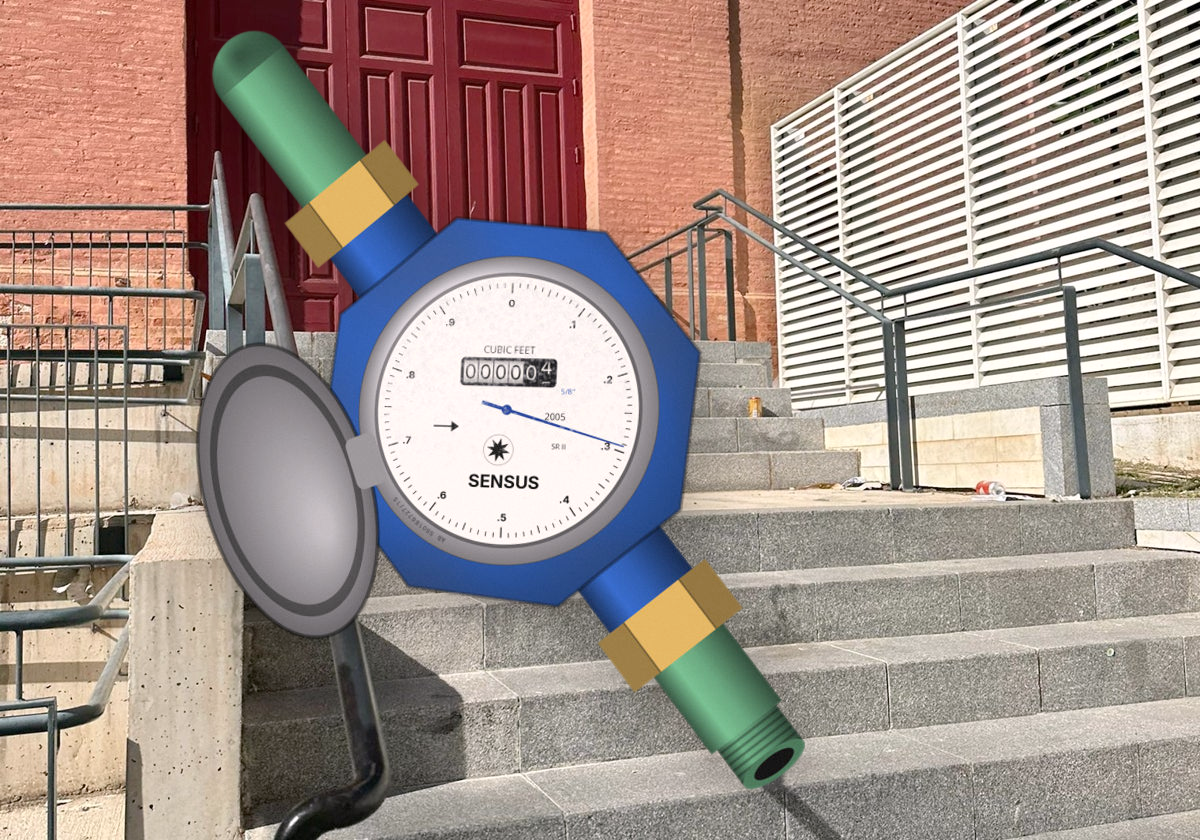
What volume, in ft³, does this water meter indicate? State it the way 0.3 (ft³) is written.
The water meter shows 4.29 (ft³)
